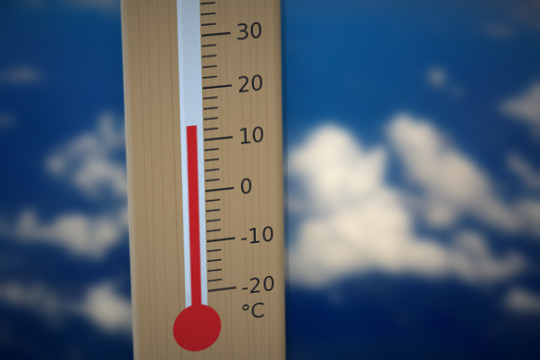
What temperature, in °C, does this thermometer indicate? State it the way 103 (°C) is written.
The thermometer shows 13 (°C)
